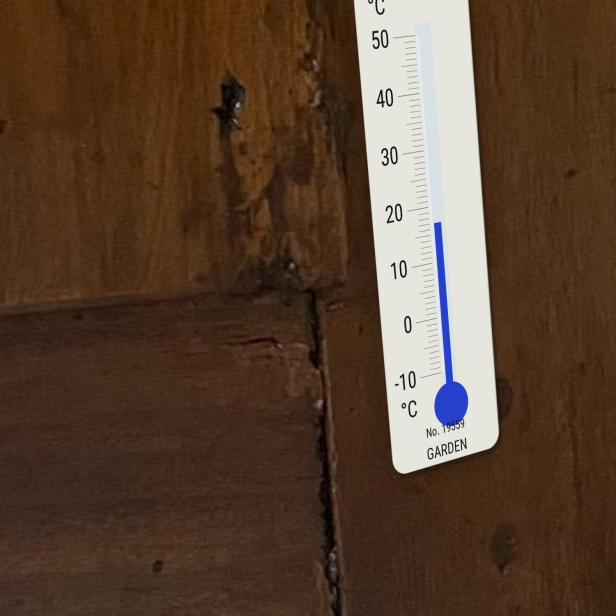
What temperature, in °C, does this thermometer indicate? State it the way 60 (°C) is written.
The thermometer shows 17 (°C)
